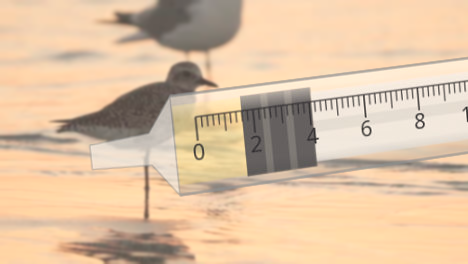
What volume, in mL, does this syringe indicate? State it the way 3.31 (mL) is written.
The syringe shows 1.6 (mL)
